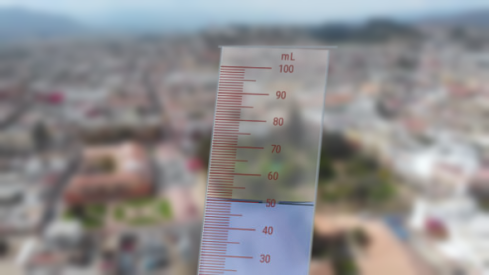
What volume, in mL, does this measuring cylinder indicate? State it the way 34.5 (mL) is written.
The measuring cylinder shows 50 (mL)
